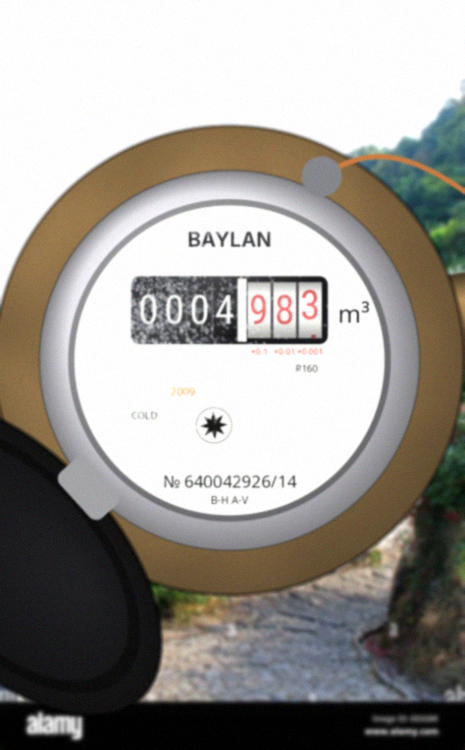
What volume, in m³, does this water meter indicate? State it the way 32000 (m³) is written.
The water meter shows 4.983 (m³)
